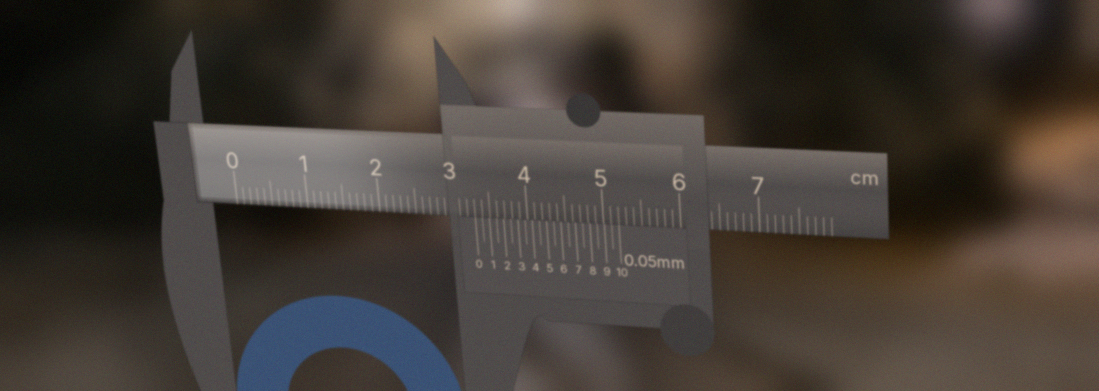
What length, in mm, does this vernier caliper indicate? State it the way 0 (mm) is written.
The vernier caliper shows 33.0 (mm)
